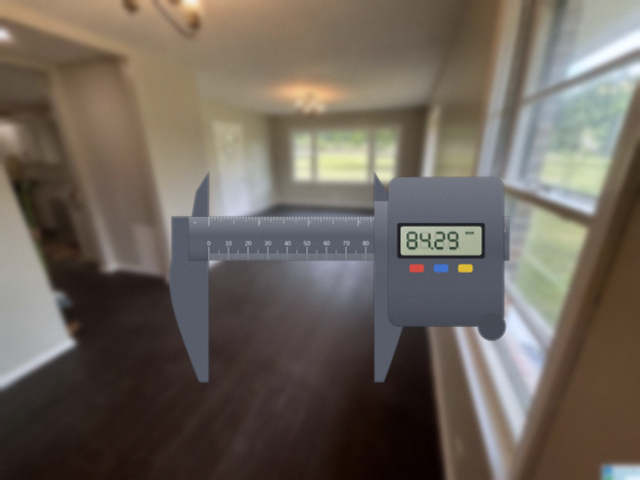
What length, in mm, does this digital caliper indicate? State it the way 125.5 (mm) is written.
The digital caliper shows 84.29 (mm)
